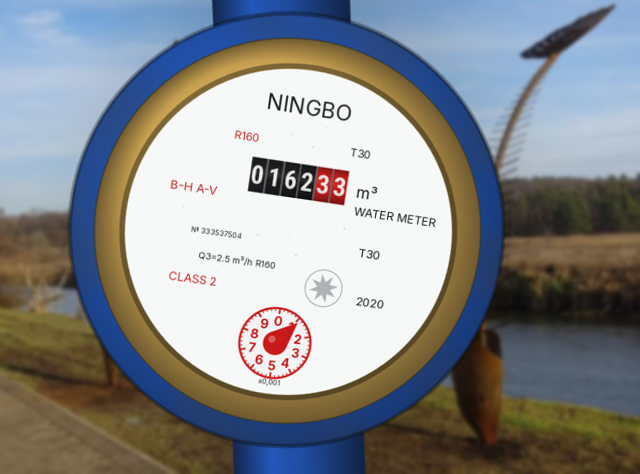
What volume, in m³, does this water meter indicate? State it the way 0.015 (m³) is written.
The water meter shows 162.331 (m³)
